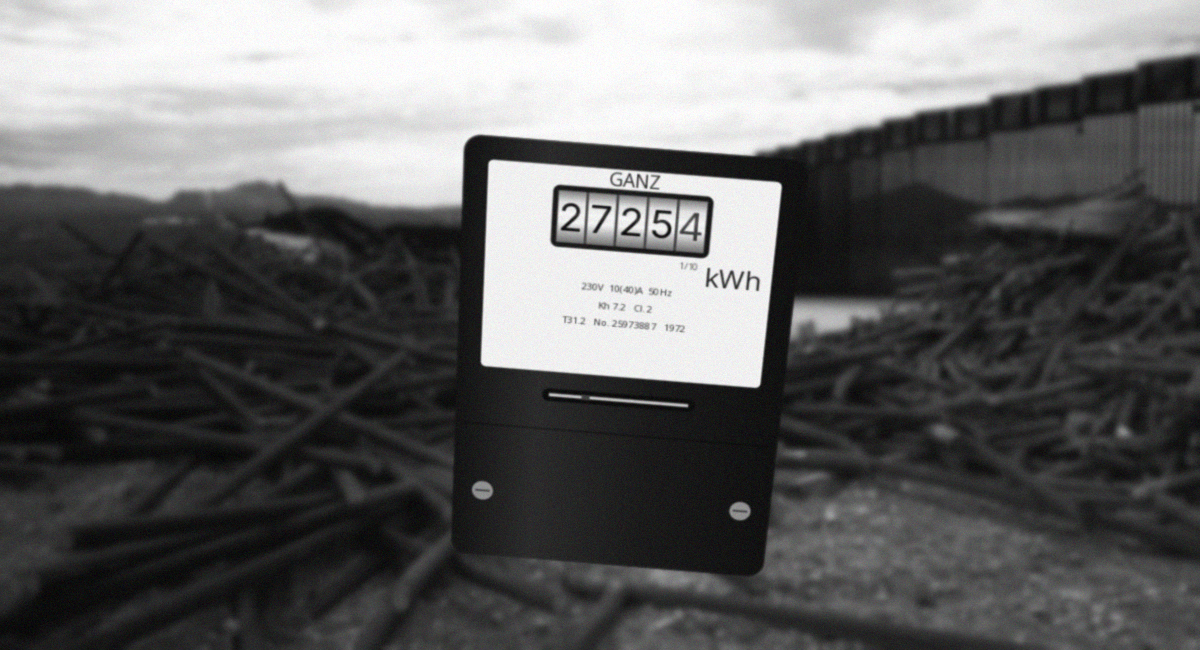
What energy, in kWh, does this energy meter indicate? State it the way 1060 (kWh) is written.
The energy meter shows 2725.4 (kWh)
